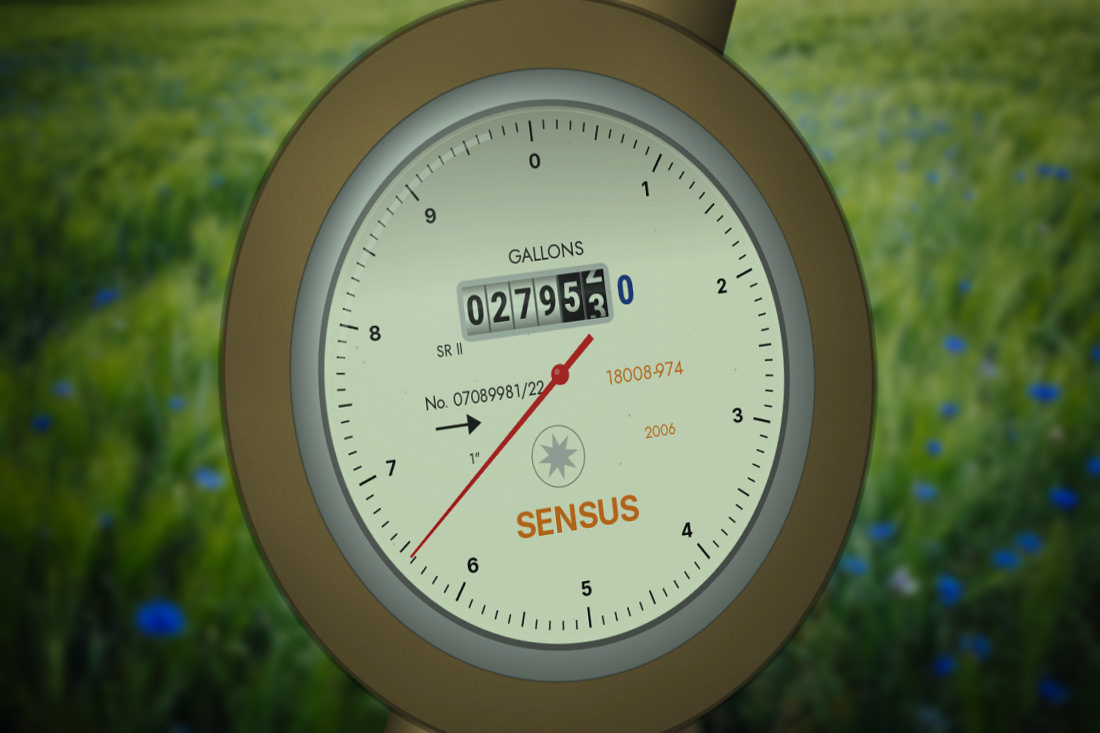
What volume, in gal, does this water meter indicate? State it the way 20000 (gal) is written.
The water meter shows 279526.4 (gal)
